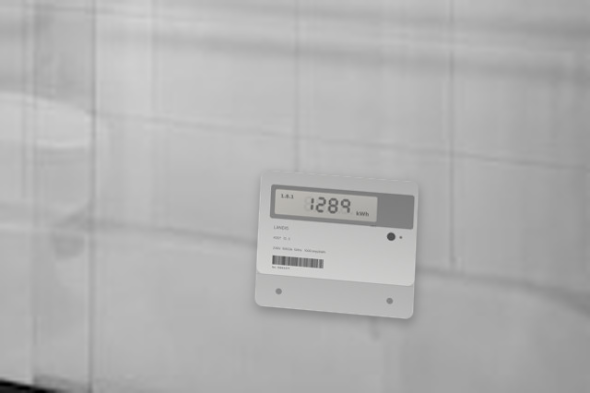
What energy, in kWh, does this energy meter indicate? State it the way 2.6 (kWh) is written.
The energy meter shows 1289 (kWh)
